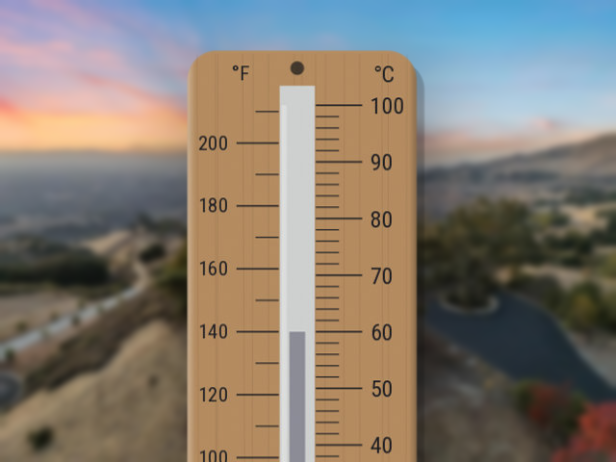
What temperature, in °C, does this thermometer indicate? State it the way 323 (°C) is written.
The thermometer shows 60 (°C)
